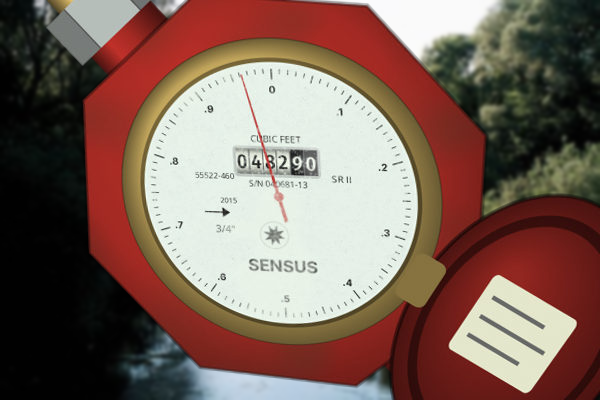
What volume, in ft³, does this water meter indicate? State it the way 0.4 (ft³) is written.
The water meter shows 48289.96 (ft³)
